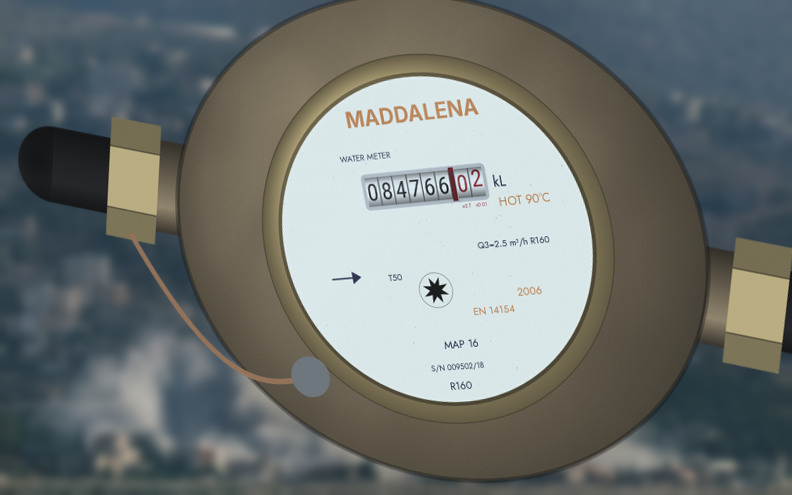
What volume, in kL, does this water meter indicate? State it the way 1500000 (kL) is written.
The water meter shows 84766.02 (kL)
